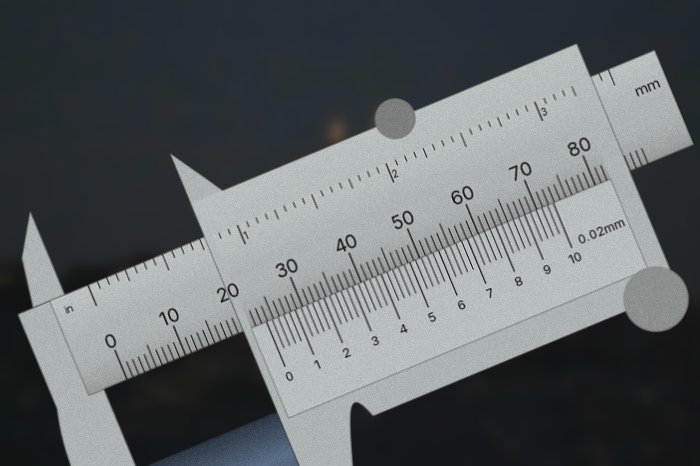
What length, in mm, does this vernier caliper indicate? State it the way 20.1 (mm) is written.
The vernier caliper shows 23.8 (mm)
